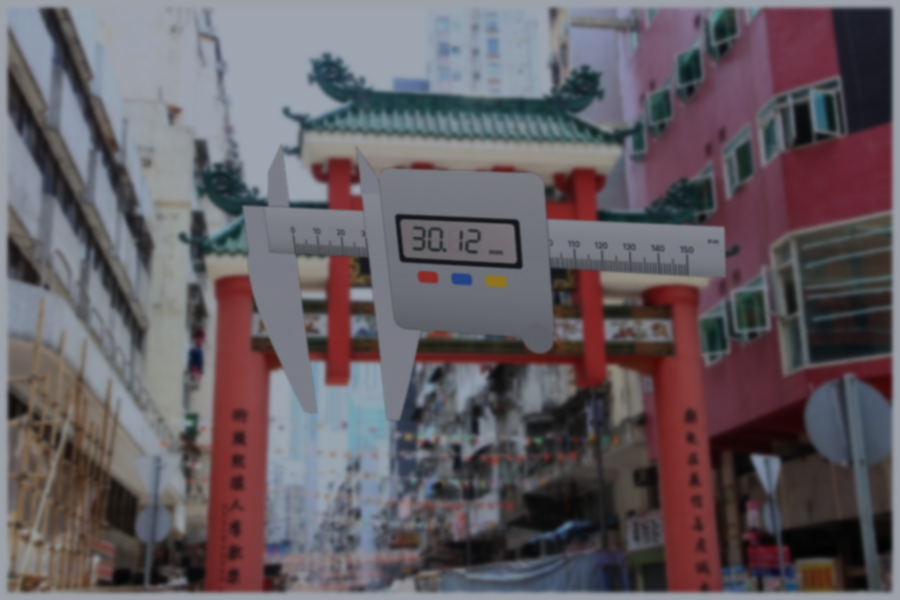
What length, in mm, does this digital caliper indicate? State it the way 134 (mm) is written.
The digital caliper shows 30.12 (mm)
